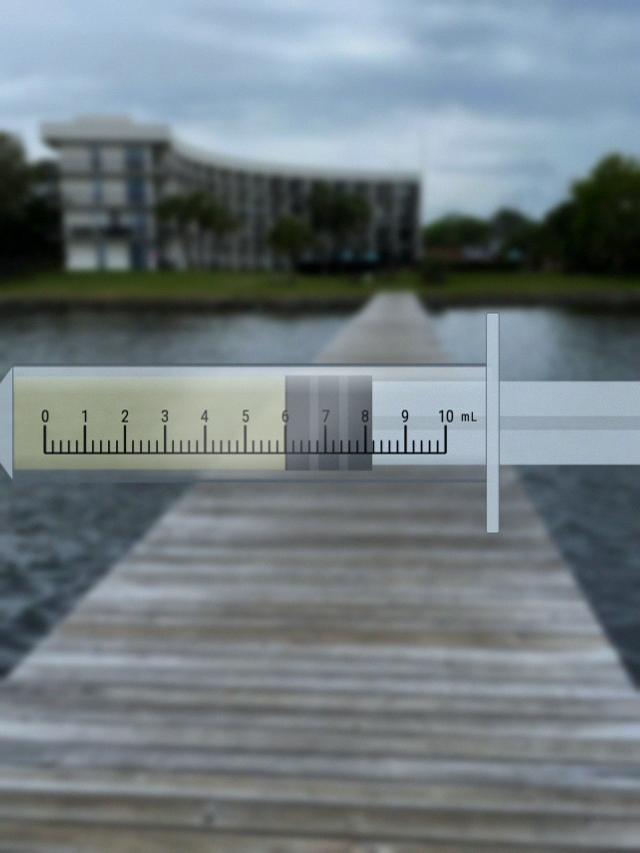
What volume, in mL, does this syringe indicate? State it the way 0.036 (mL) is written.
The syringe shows 6 (mL)
